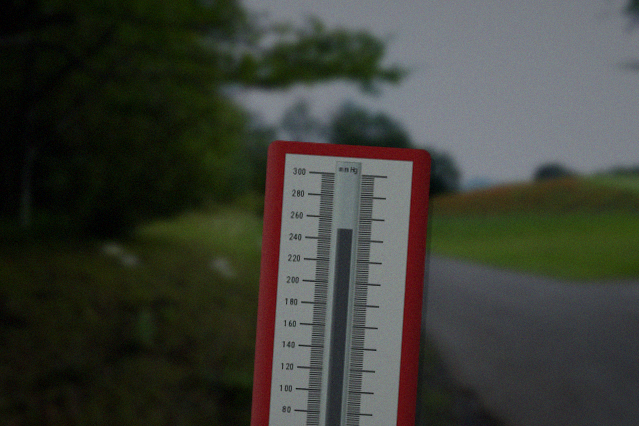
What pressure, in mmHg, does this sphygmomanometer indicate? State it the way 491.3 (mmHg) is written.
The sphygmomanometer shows 250 (mmHg)
